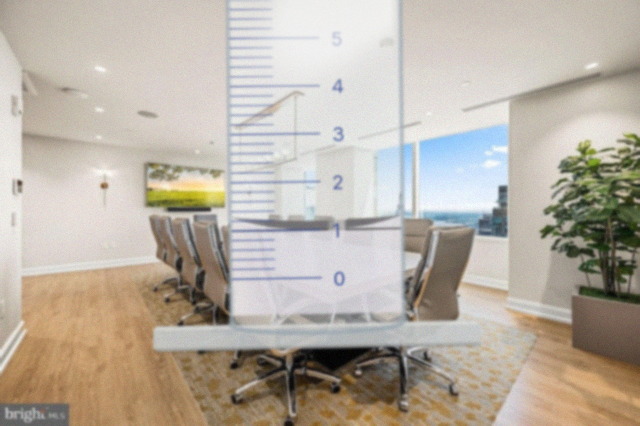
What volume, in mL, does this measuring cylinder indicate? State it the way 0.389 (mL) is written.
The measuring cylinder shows 1 (mL)
